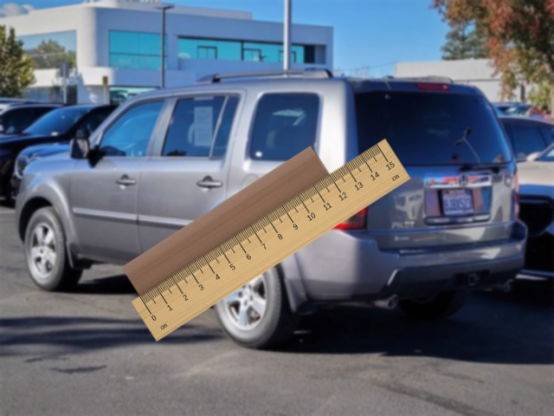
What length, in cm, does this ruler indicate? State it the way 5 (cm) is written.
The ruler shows 12 (cm)
